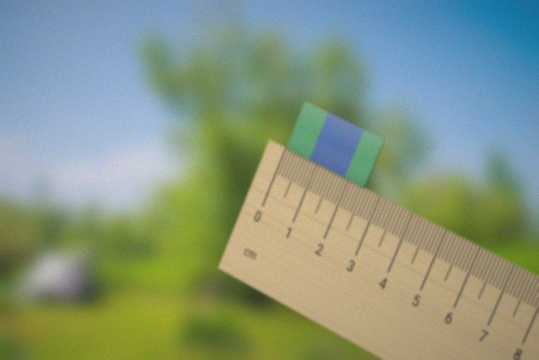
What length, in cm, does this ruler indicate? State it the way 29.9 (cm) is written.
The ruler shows 2.5 (cm)
